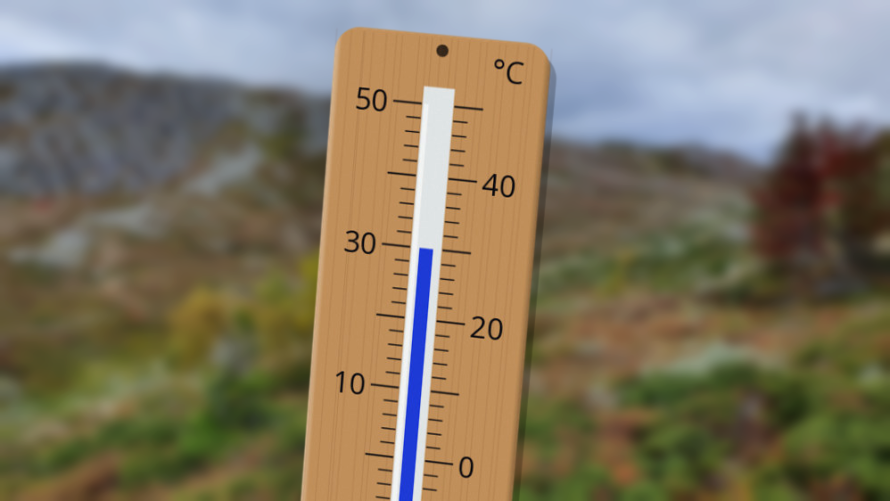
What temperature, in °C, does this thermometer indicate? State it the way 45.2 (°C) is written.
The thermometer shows 30 (°C)
